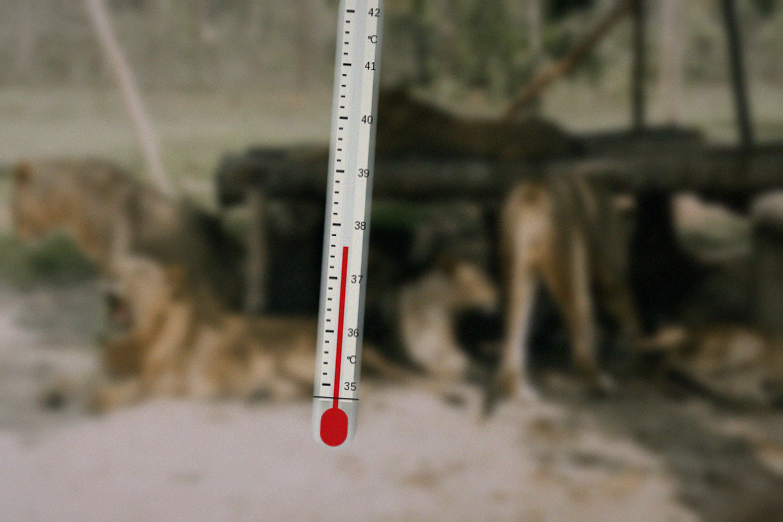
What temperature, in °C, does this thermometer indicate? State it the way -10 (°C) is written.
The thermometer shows 37.6 (°C)
